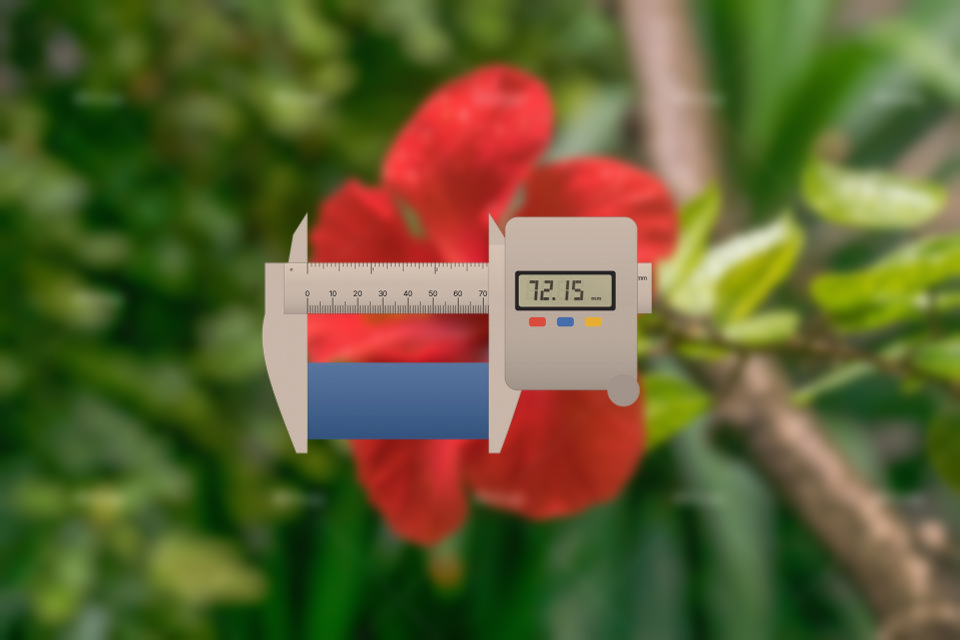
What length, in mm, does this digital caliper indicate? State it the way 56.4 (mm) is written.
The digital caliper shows 72.15 (mm)
